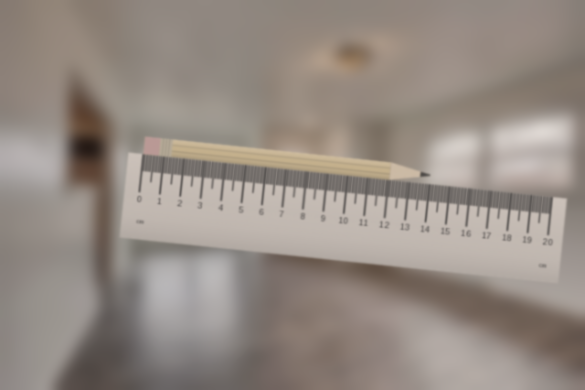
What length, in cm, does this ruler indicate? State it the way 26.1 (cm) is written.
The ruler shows 14 (cm)
